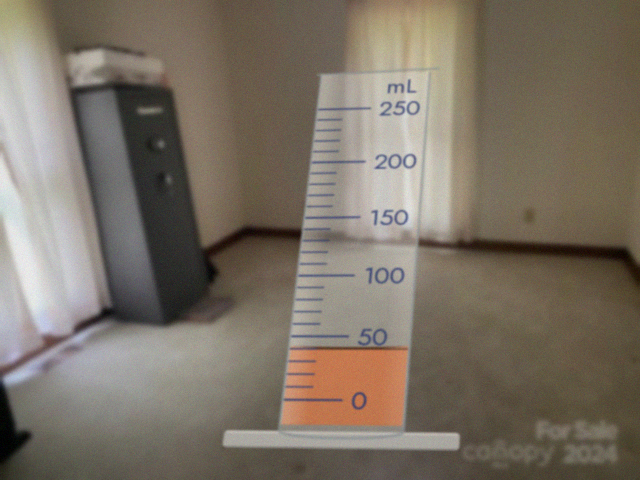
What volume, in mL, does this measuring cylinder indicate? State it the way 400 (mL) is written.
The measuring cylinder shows 40 (mL)
